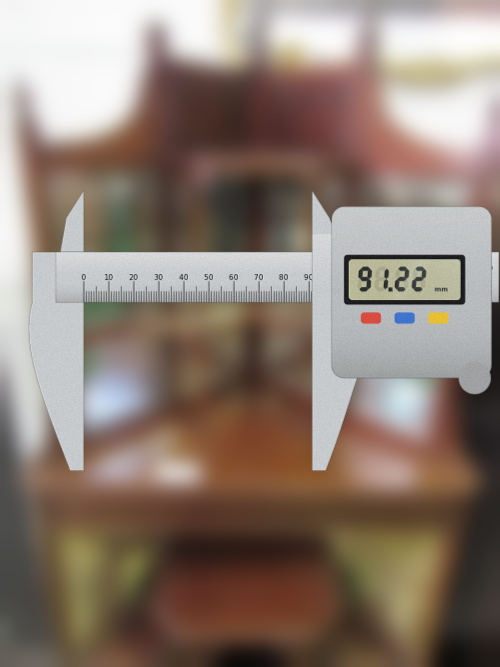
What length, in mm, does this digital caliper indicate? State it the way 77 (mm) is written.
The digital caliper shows 91.22 (mm)
